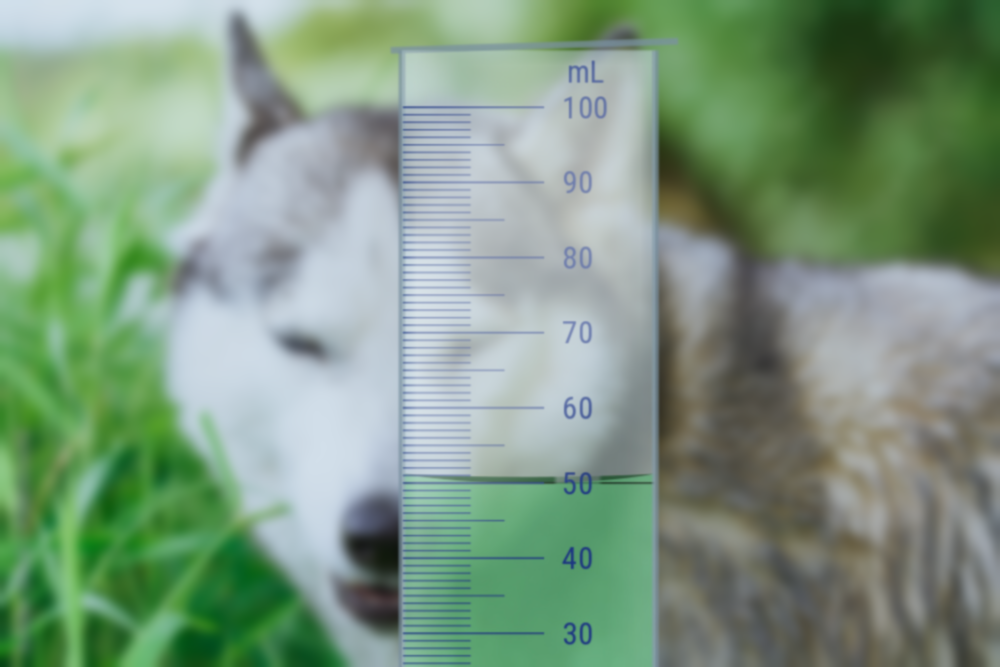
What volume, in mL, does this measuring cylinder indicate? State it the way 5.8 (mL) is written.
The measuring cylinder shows 50 (mL)
